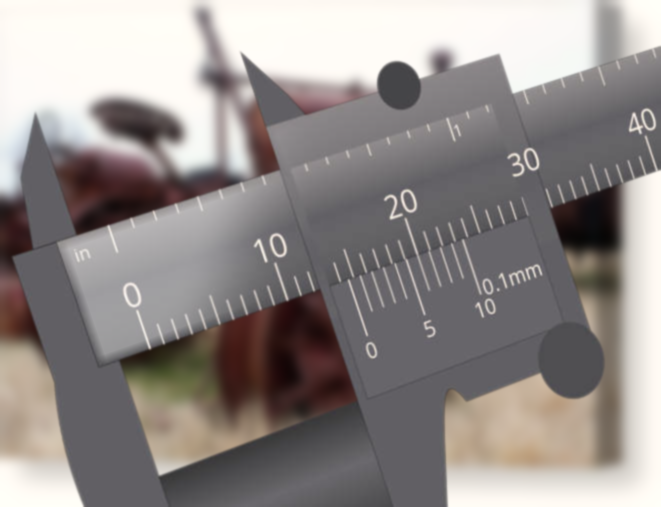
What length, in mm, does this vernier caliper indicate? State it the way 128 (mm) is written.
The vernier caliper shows 14.6 (mm)
